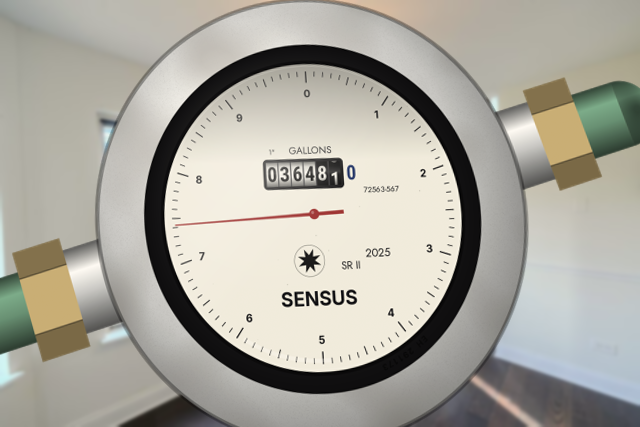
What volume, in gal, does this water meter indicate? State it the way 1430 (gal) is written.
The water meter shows 364807.4 (gal)
